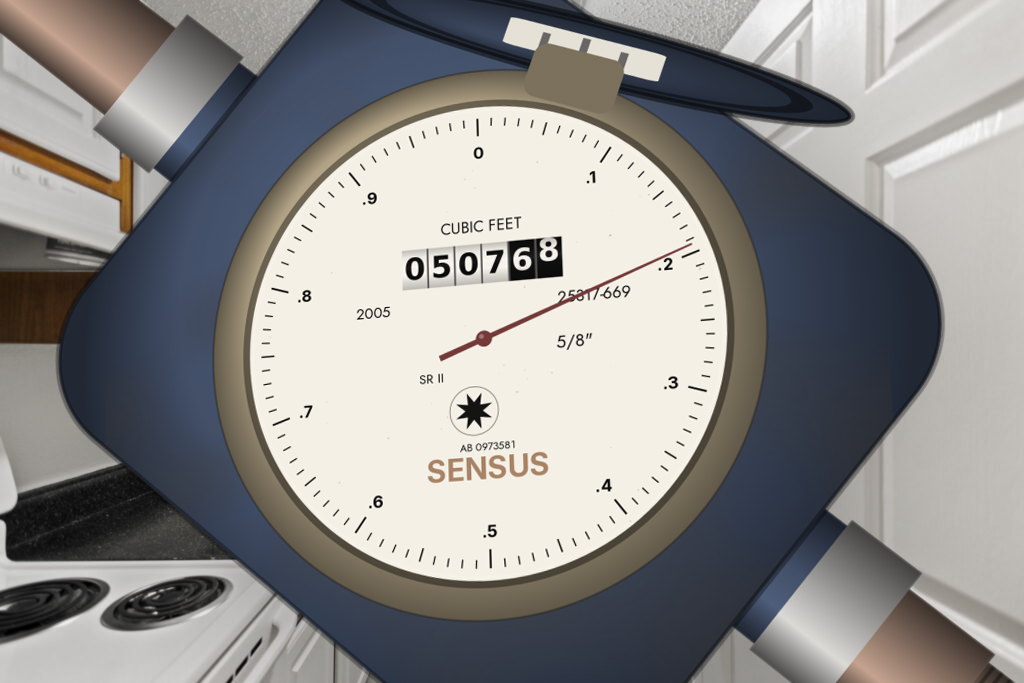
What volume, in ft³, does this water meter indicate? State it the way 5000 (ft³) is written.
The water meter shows 50768.19 (ft³)
